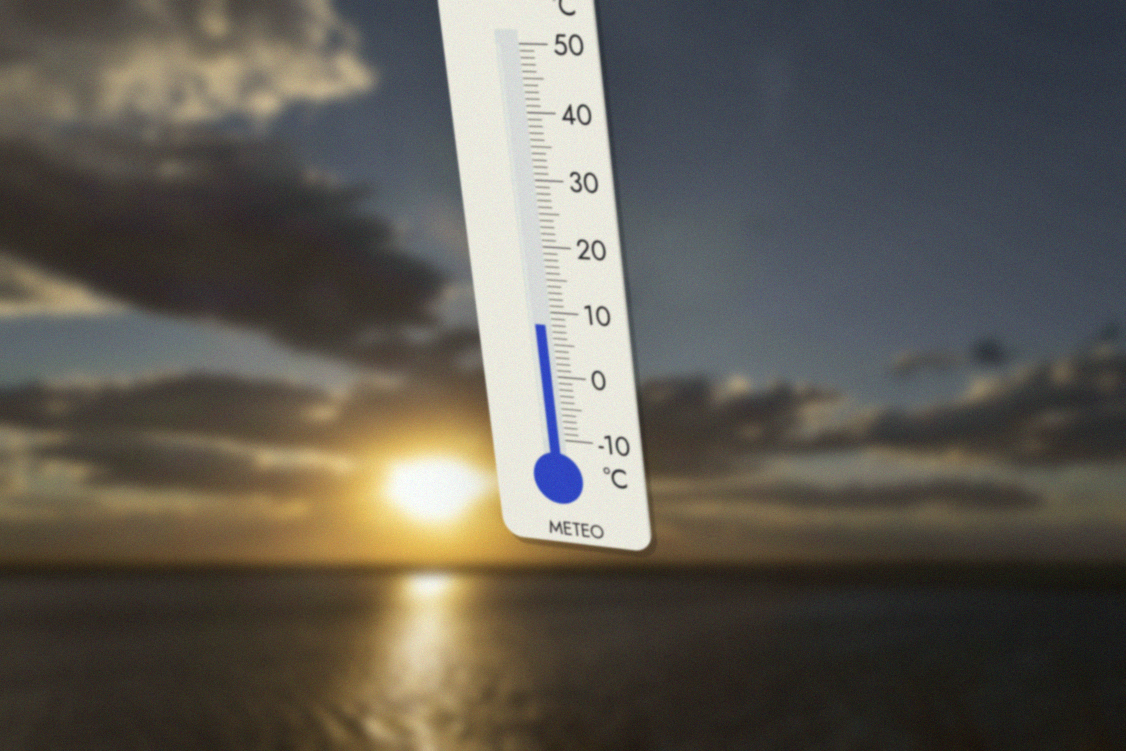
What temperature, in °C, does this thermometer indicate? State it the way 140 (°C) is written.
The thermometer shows 8 (°C)
